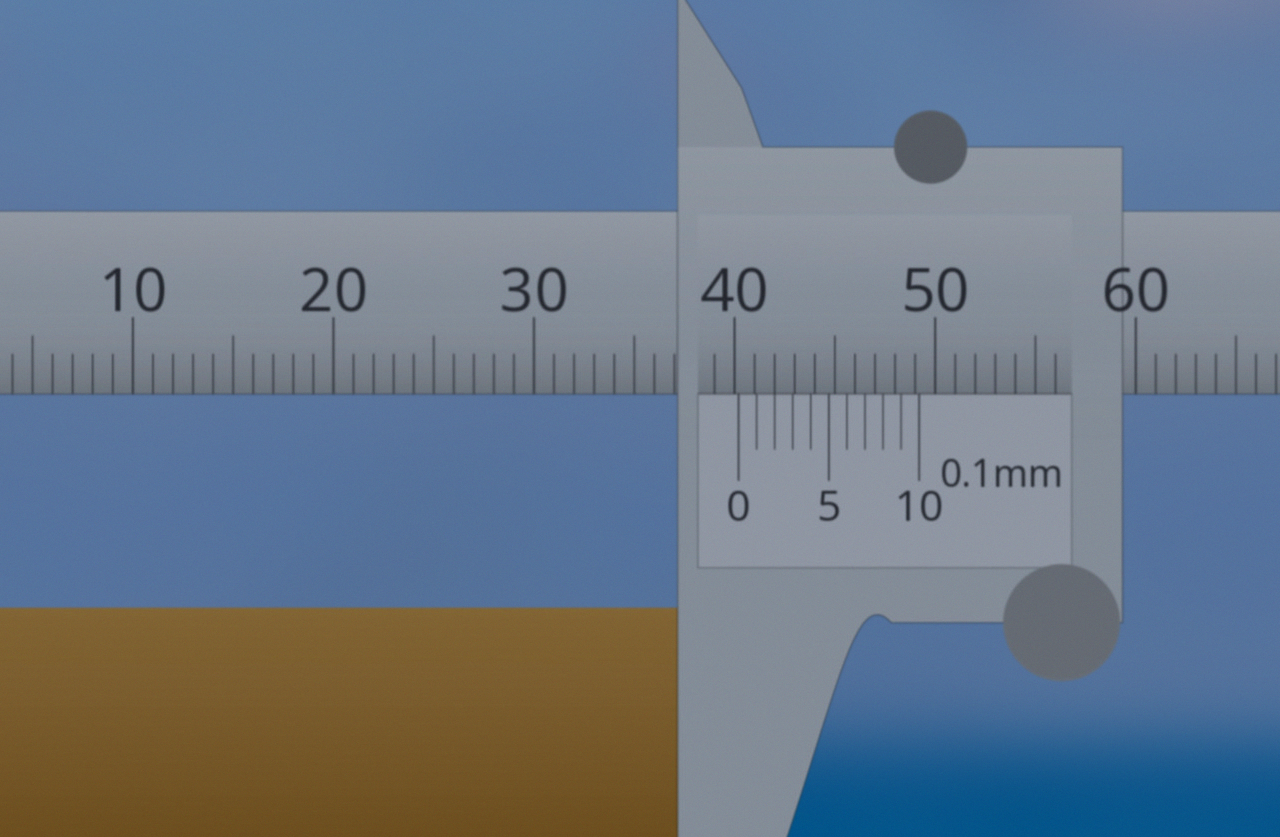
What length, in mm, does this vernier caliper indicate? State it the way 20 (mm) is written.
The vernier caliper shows 40.2 (mm)
